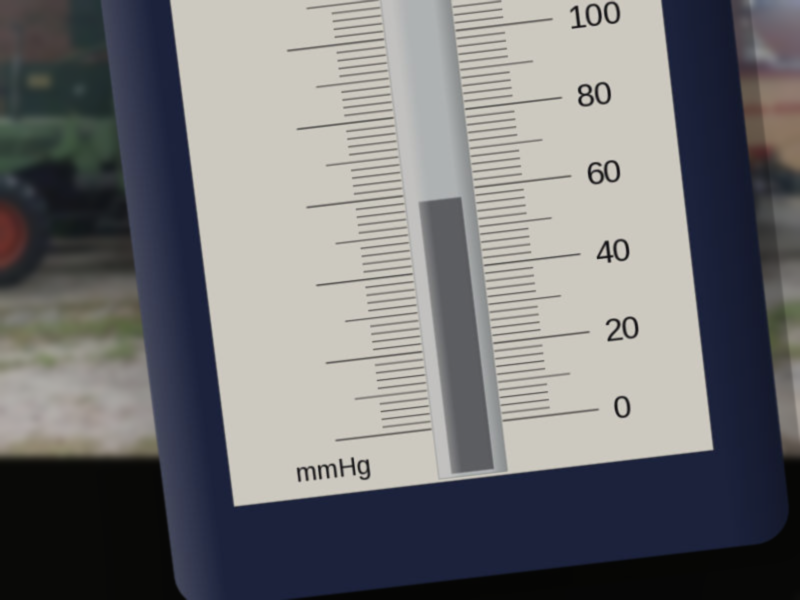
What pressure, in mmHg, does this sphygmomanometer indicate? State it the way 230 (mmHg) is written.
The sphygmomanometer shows 58 (mmHg)
